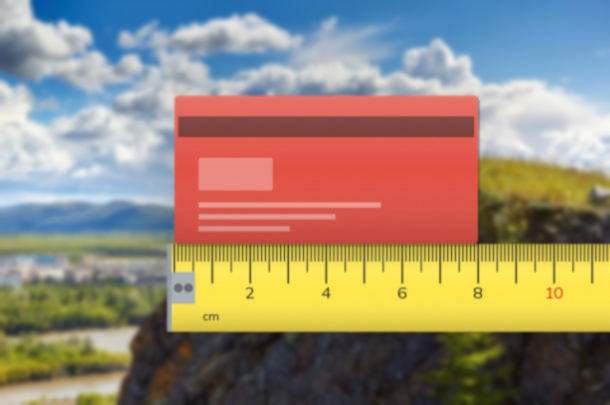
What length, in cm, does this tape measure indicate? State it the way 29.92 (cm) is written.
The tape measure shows 8 (cm)
